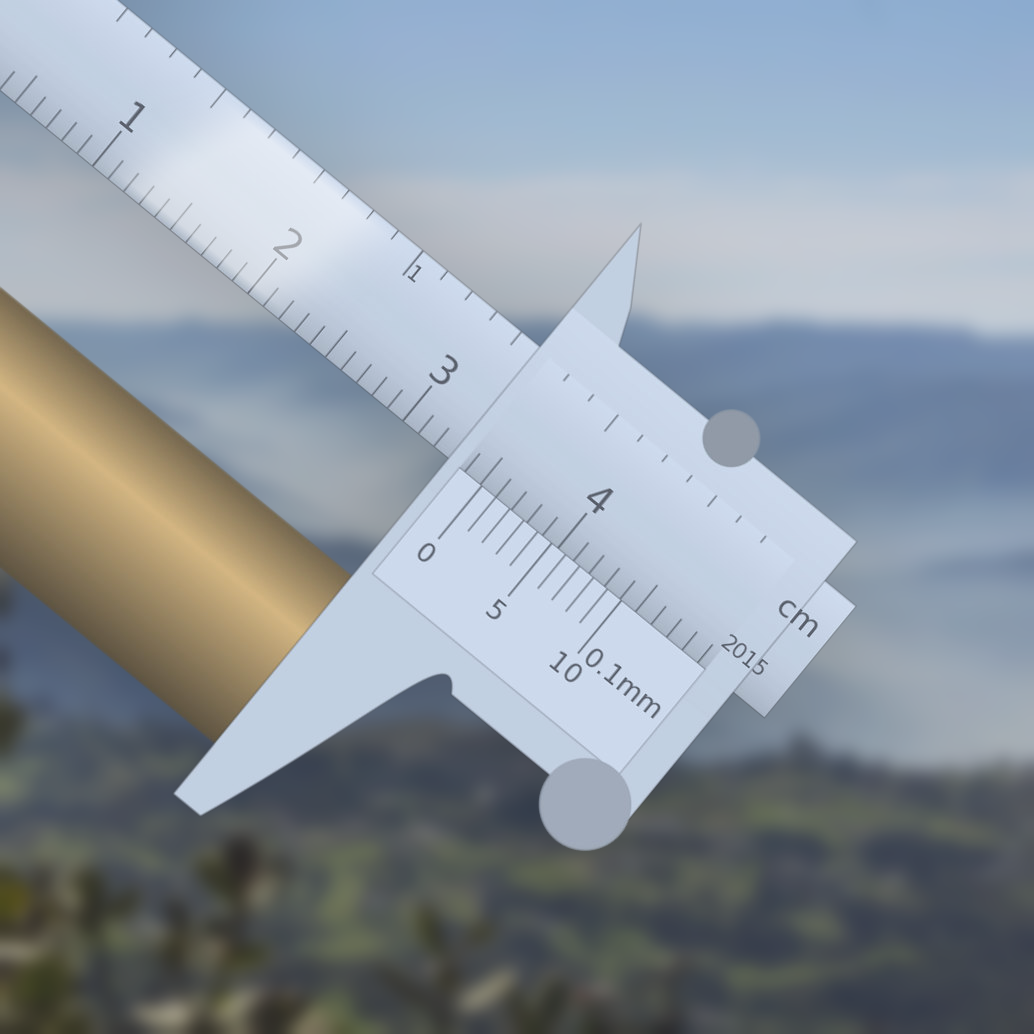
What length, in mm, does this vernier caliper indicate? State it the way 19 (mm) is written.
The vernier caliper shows 35.1 (mm)
